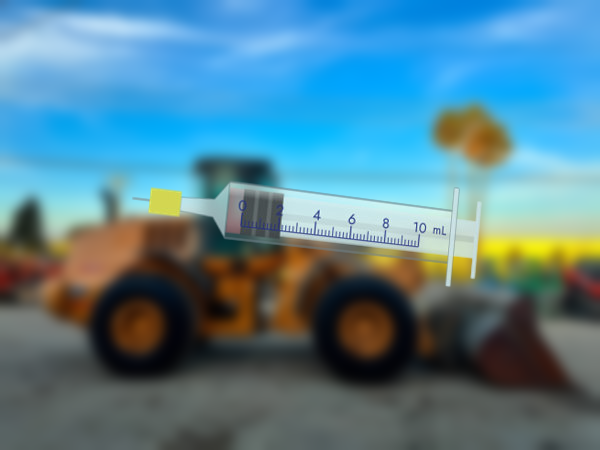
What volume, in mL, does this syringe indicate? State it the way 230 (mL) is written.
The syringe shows 0 (mL)
